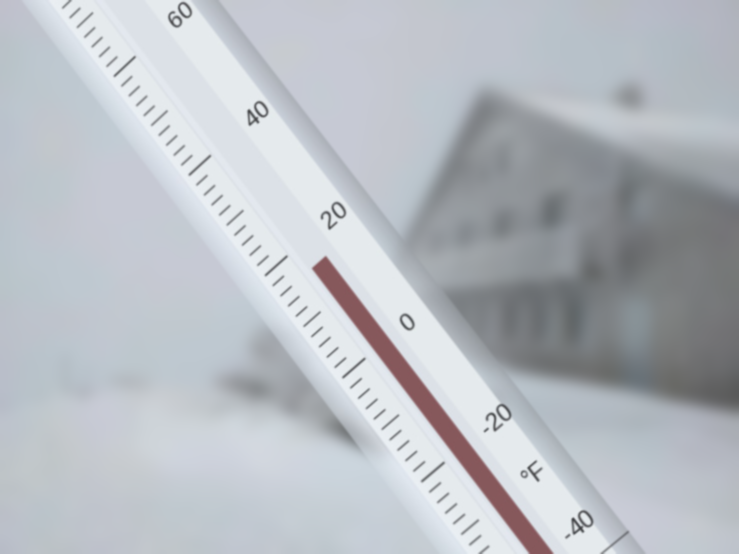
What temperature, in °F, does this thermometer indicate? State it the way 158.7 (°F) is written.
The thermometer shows 16 (°F)
